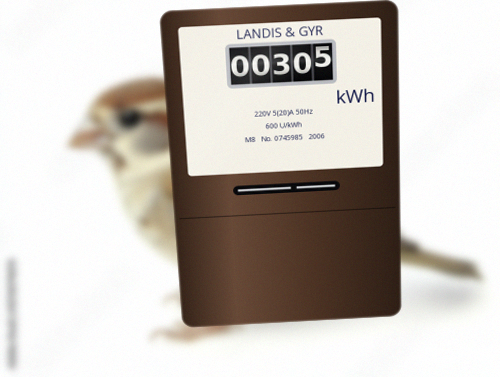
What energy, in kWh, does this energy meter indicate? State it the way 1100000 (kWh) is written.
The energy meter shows 305 (kWh)
